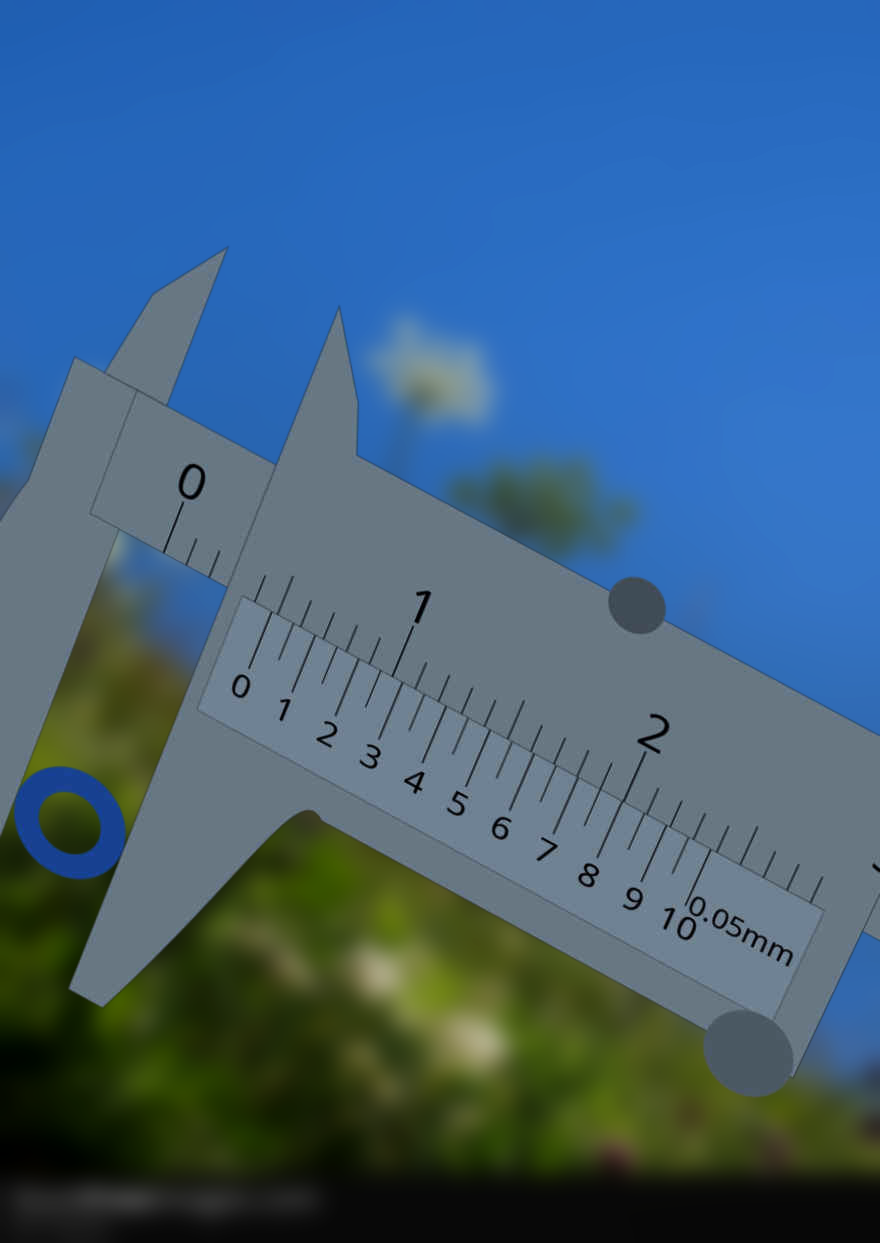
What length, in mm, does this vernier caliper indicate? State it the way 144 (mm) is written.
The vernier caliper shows 4.75 (mm)
